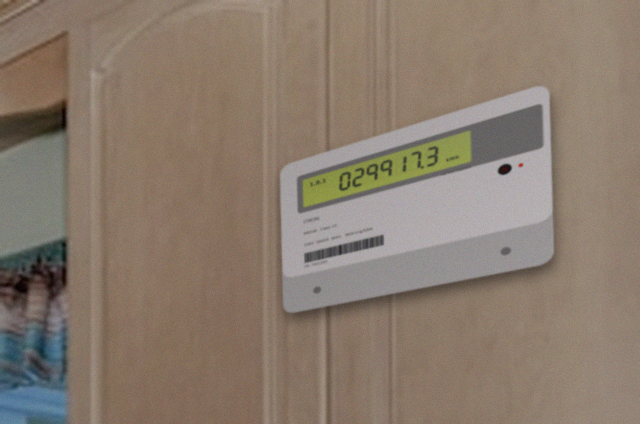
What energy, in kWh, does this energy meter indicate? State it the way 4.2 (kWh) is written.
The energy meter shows 29917.3 (kWh)
